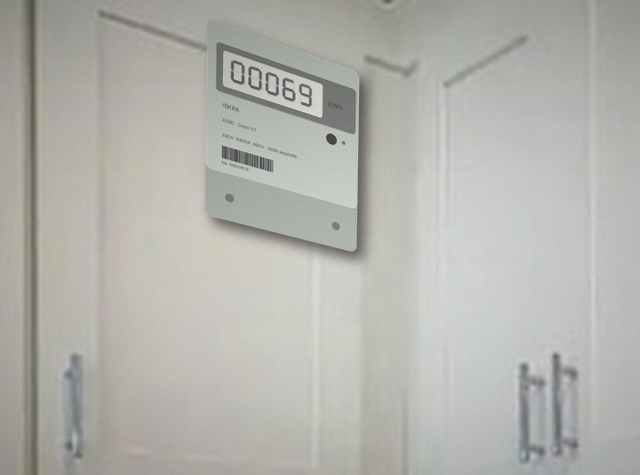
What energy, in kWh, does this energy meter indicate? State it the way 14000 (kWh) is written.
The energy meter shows 69 (kWh)
